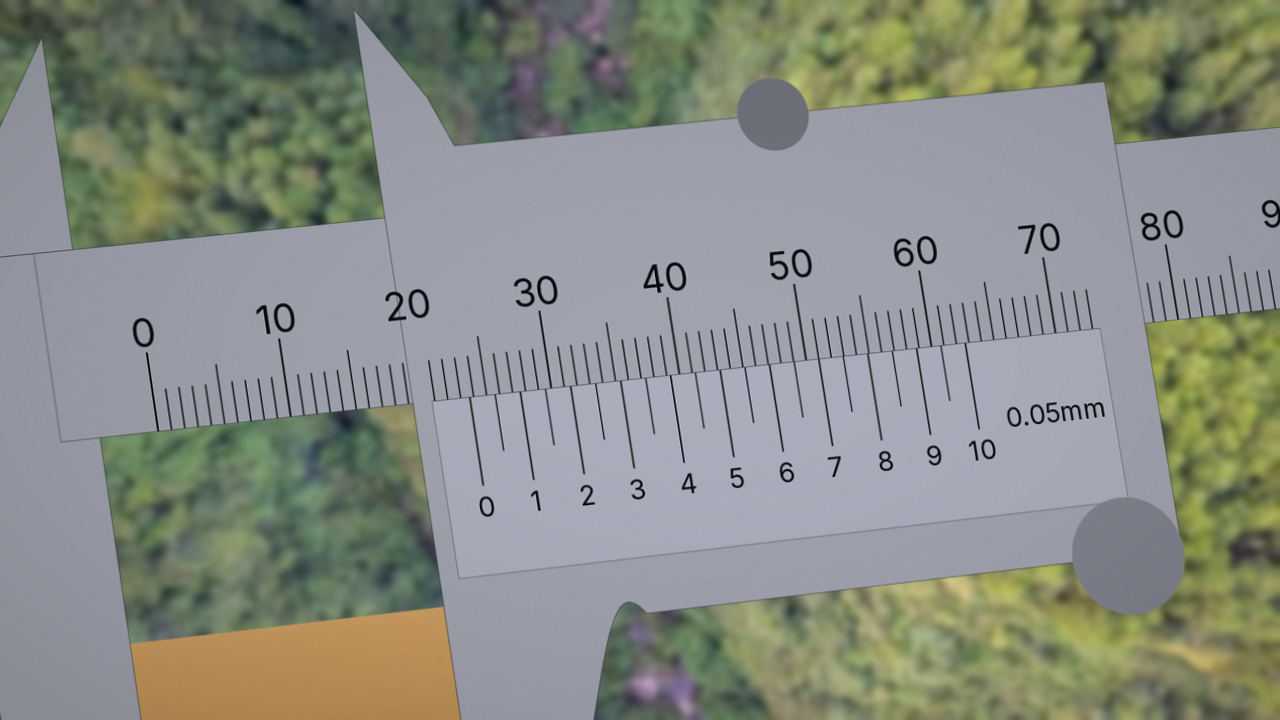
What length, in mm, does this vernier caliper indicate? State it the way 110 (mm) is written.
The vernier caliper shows 23.7 (mm)
